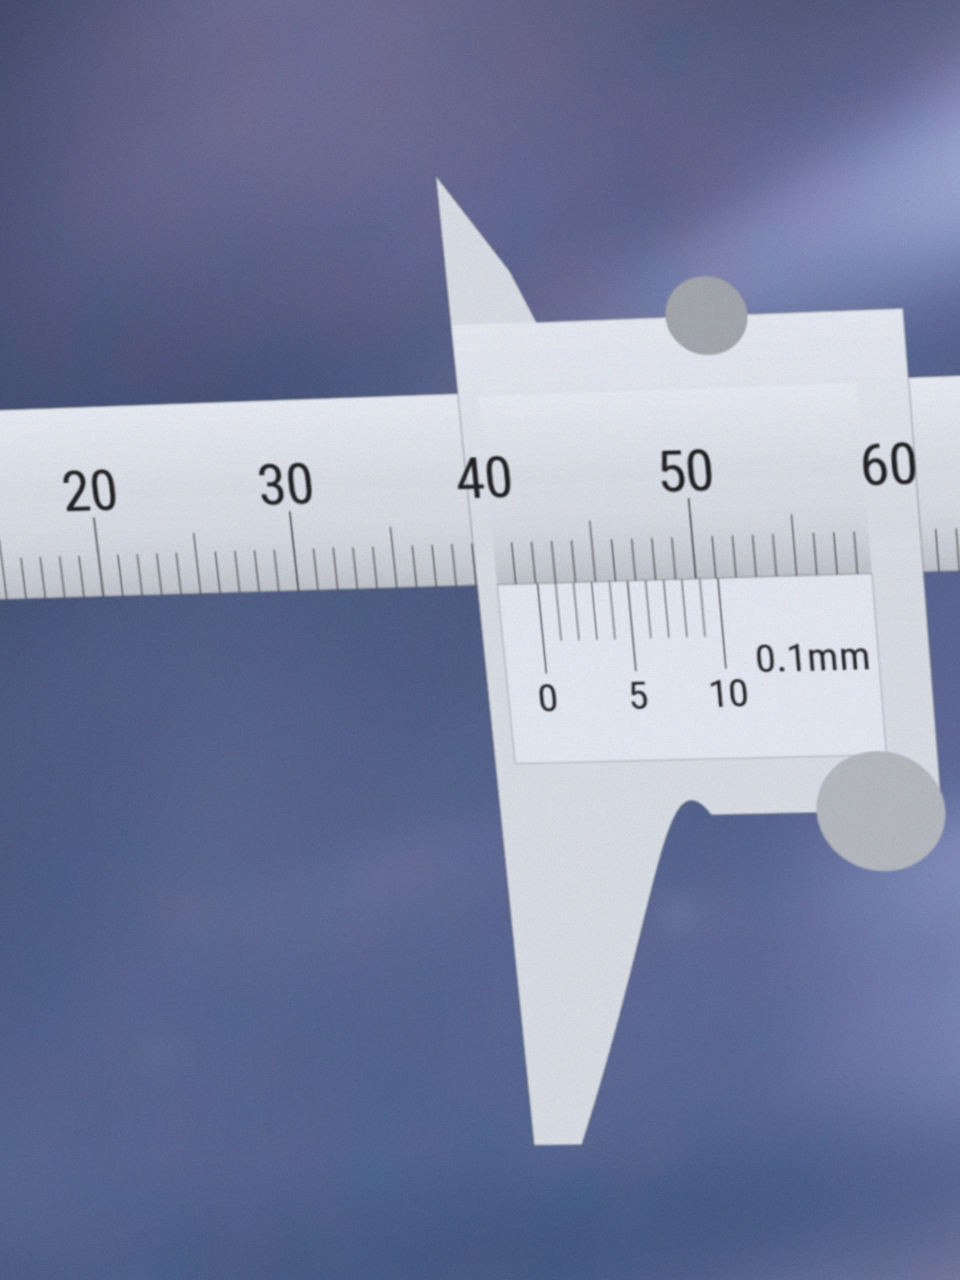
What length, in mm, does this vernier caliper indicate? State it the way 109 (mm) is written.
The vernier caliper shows 42.1 (mm)
